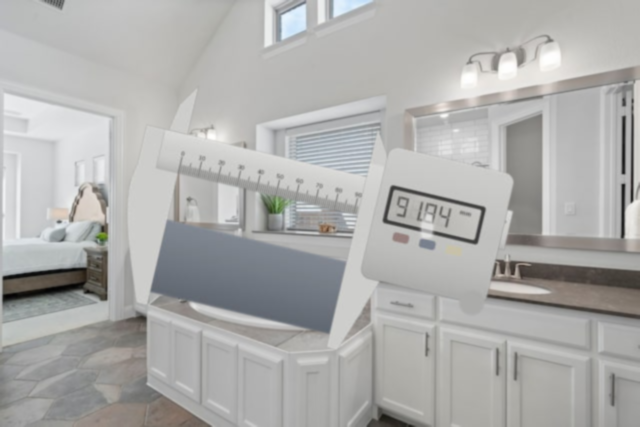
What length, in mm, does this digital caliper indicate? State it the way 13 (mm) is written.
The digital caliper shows 91.84 (mm)
